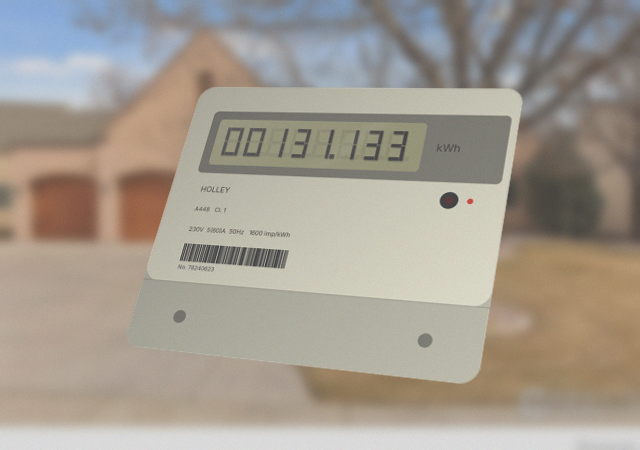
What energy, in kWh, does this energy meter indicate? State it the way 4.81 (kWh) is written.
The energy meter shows 131.133 (kWh)
